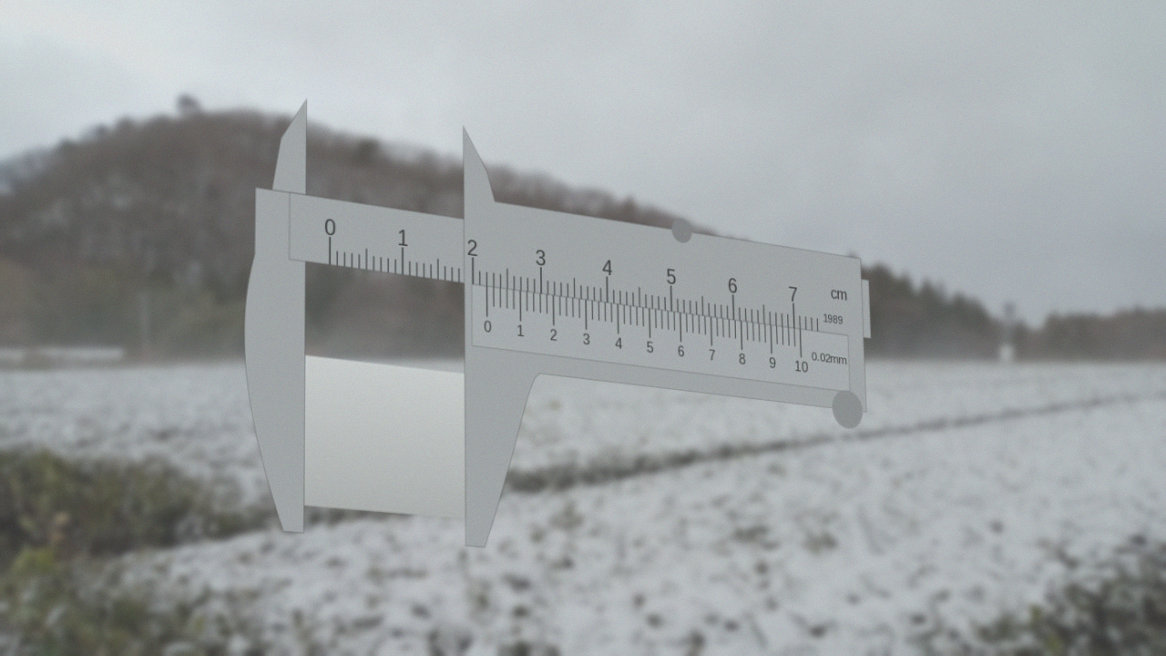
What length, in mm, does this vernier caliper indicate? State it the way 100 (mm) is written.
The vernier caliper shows 22.0 (mm)
